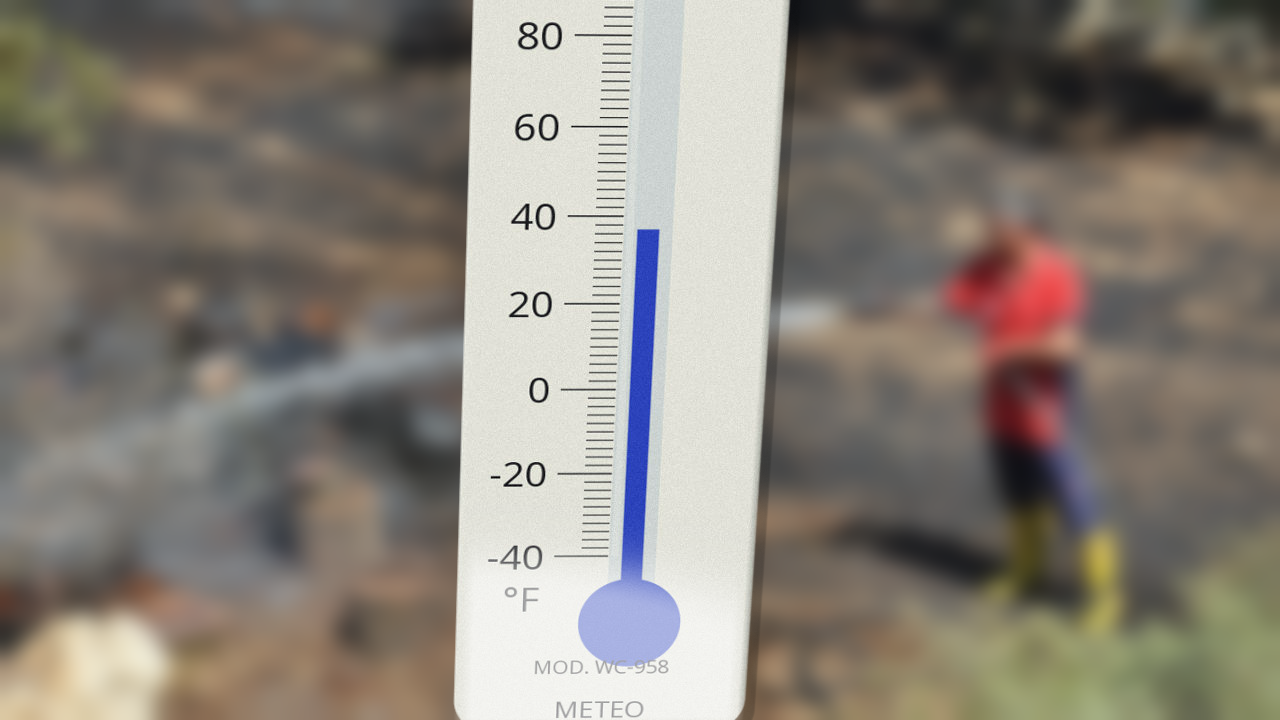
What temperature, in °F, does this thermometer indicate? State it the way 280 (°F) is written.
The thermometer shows 37 (°F)
